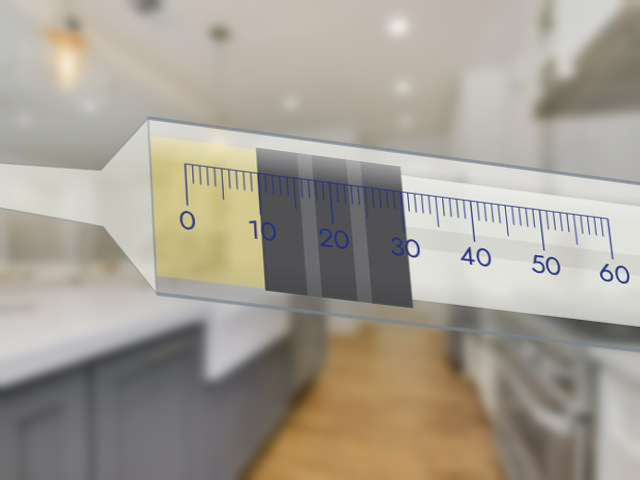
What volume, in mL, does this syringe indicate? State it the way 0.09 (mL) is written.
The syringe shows 10 (mL)
